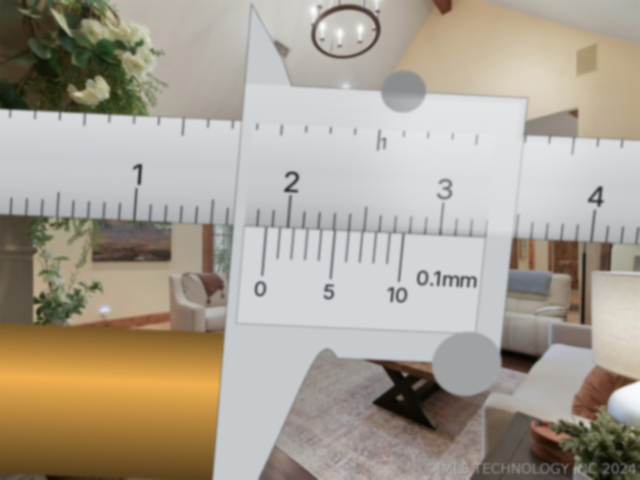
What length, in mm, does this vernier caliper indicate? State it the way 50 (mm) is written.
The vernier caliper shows 18.6 (mm)
